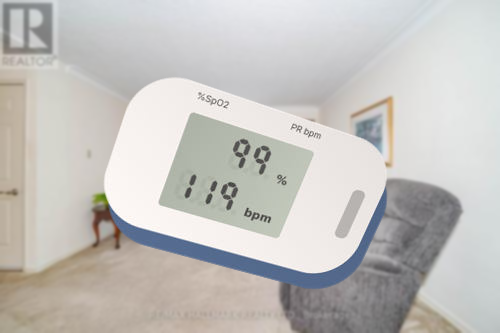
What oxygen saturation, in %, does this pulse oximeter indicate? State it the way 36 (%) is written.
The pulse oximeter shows 99 (%)
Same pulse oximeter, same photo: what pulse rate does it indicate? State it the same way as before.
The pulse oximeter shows 119 (bpm)
